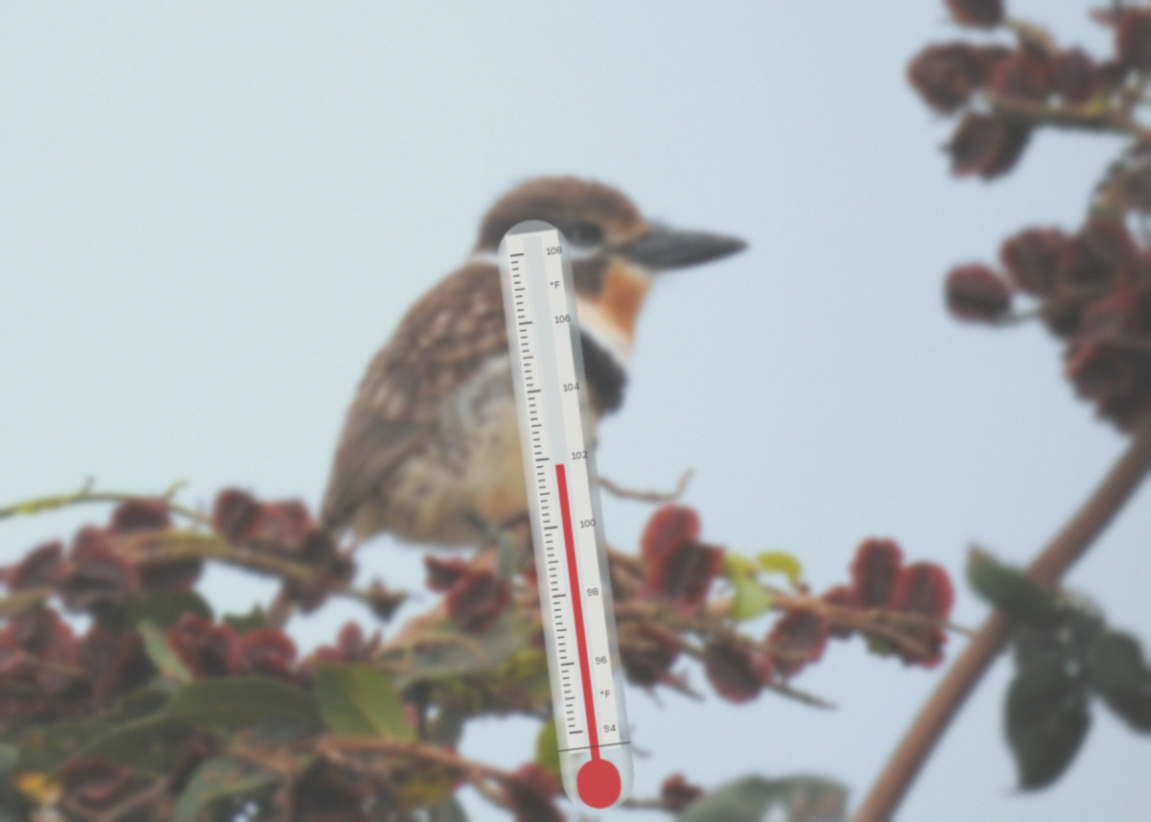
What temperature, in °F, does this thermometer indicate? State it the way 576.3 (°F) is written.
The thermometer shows 101.8 (°F)
